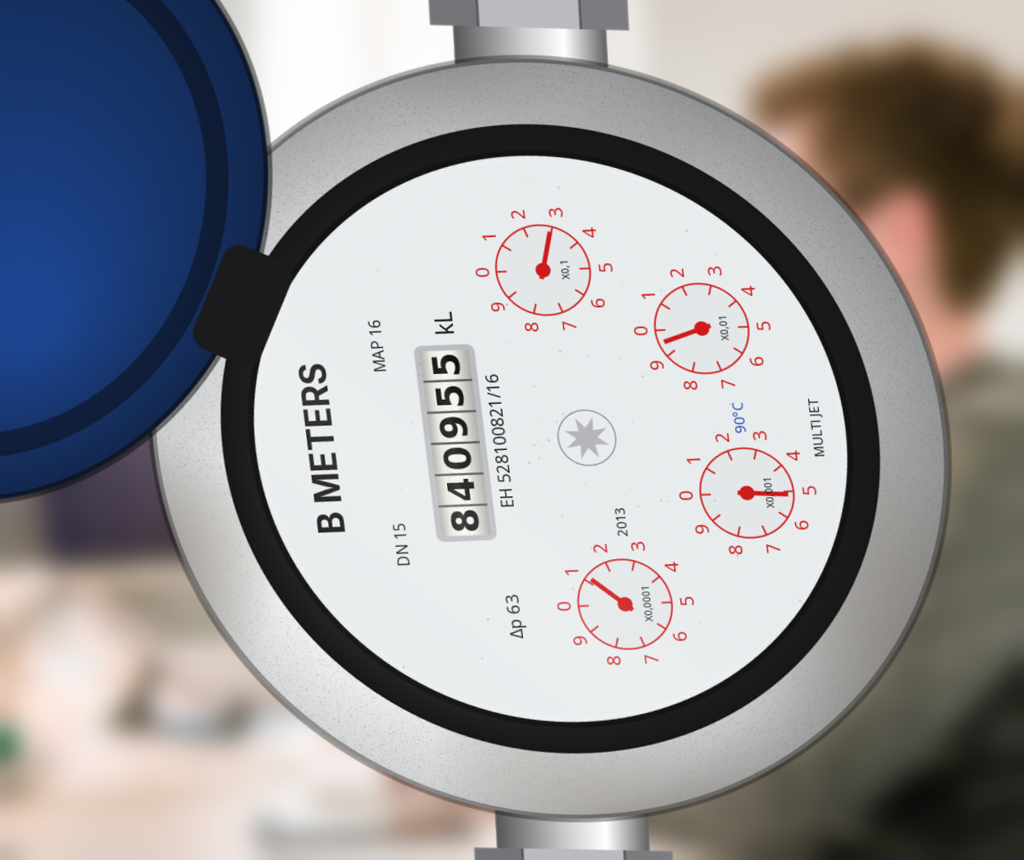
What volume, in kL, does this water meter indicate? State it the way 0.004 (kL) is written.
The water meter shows 840955.2951 (kL)
